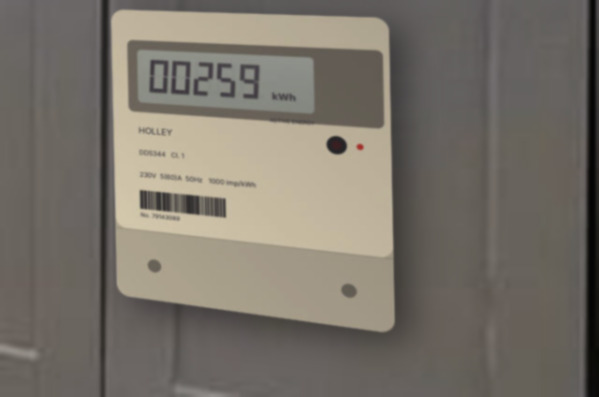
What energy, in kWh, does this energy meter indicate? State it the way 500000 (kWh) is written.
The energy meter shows 259 (kWh)
